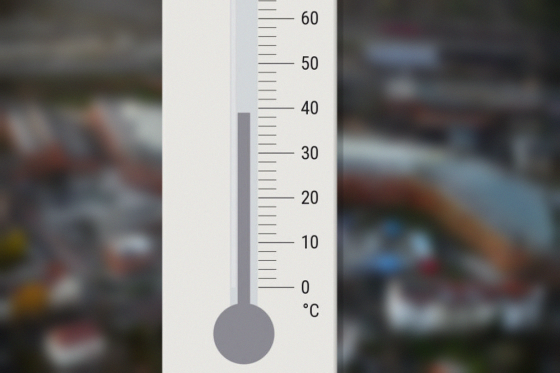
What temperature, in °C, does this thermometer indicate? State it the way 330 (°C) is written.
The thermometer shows 39 (°C)
